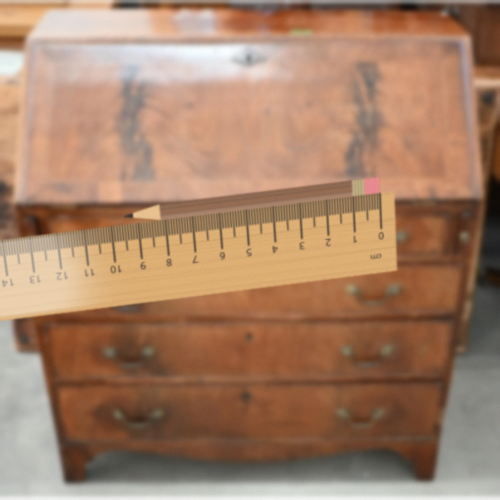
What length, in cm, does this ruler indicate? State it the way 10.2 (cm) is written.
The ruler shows 9.5 (cm)
